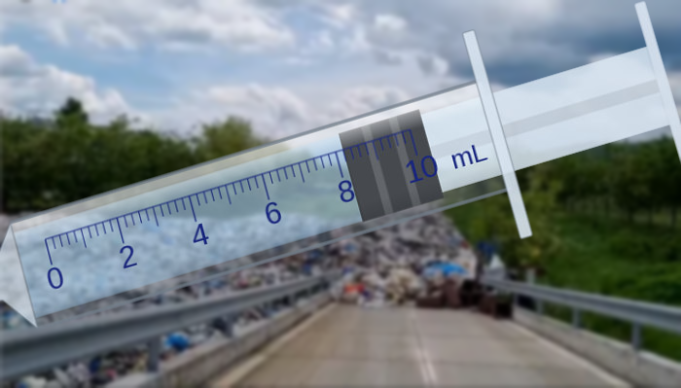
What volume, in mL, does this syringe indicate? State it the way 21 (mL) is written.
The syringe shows 8.2 (mL)
